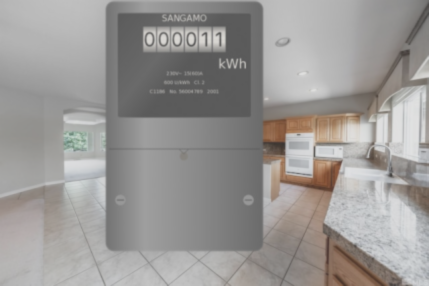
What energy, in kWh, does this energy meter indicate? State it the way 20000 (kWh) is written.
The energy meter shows 11 (kWh)
